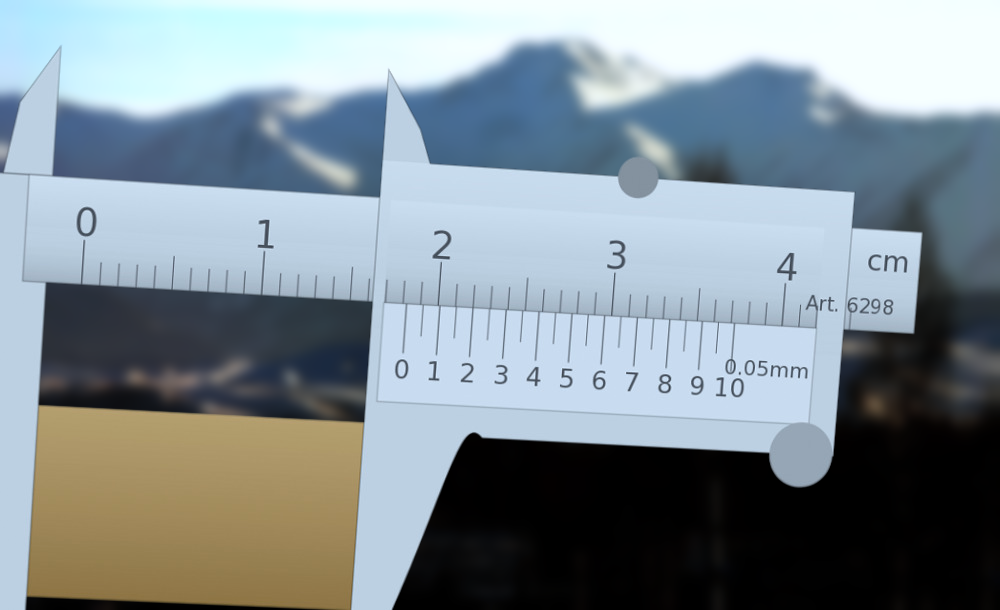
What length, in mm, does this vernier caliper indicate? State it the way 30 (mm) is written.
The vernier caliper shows 18.2 (mm)
